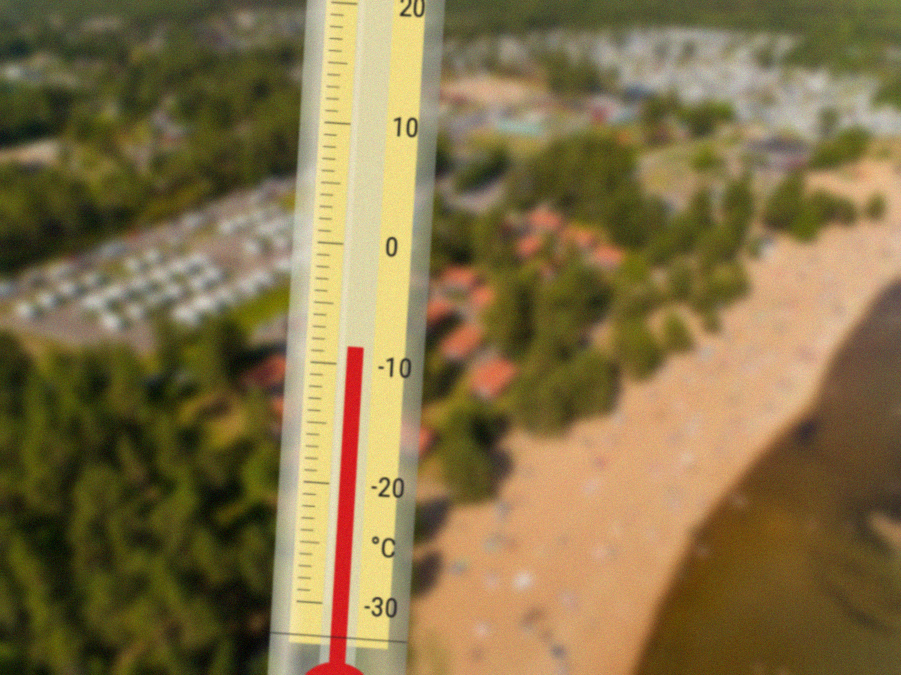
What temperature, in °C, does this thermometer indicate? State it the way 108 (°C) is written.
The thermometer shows -8.5 (°C)
